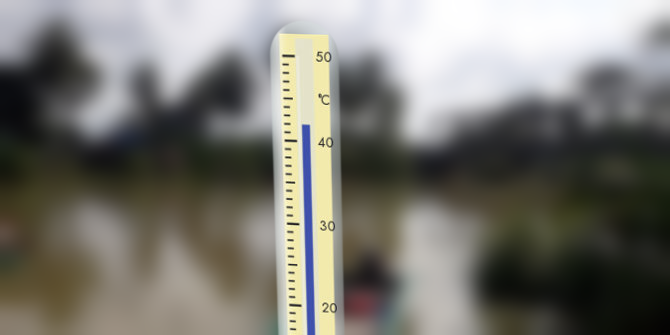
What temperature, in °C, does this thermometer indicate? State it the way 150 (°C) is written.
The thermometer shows 42 (°C)
